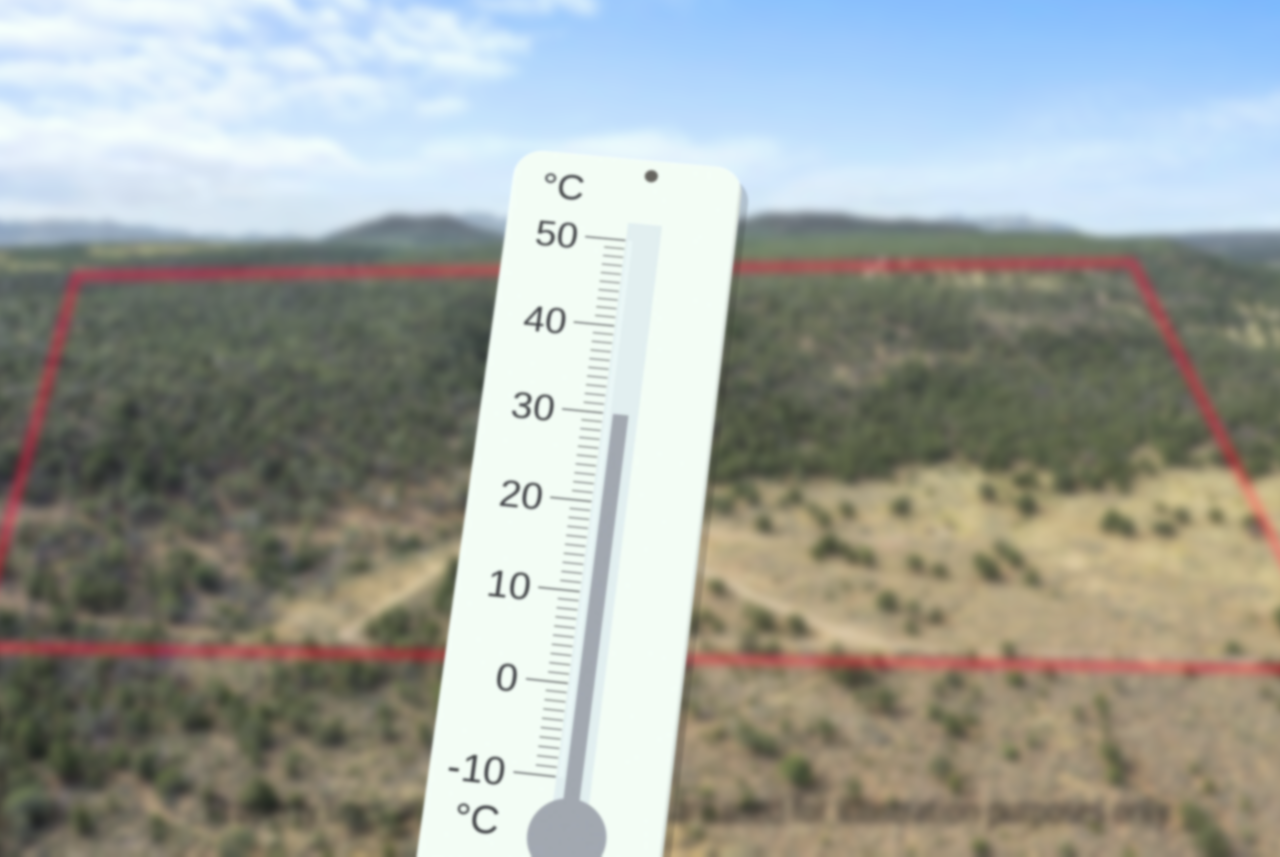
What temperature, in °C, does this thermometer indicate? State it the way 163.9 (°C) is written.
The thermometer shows 30 (°C)
